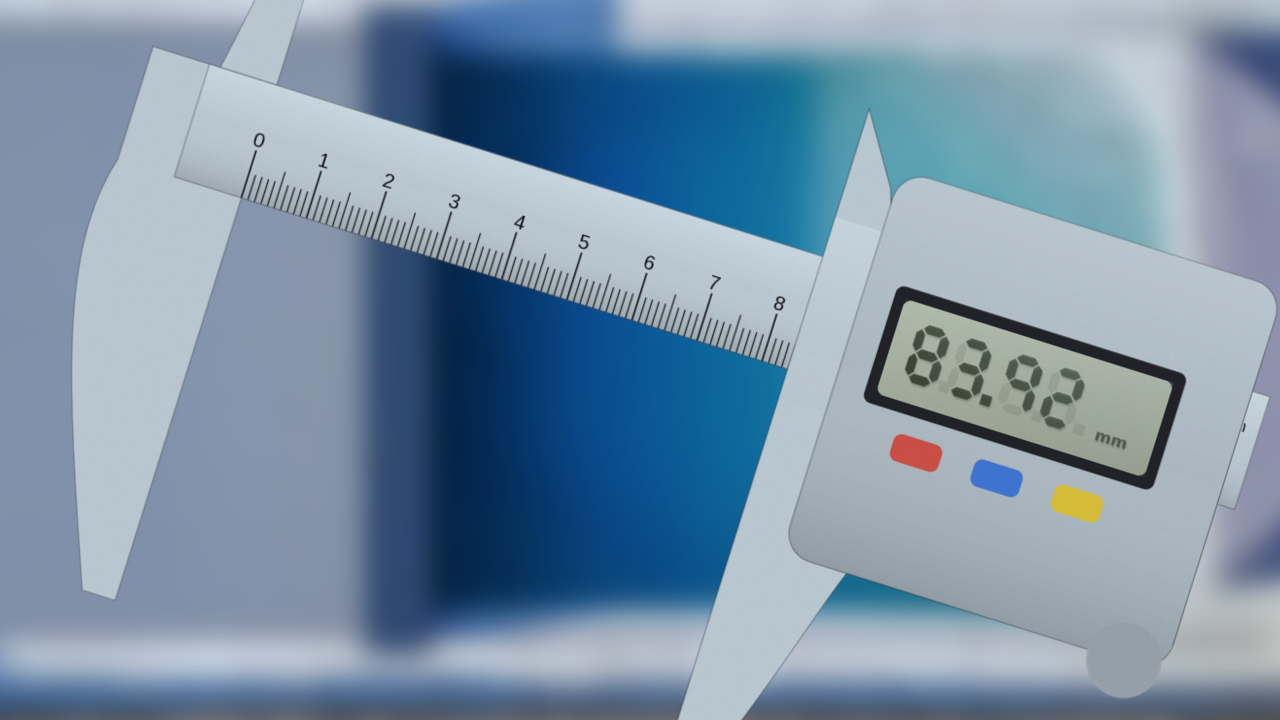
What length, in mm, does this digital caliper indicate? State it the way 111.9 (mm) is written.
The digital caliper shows 83.92 (mm)
